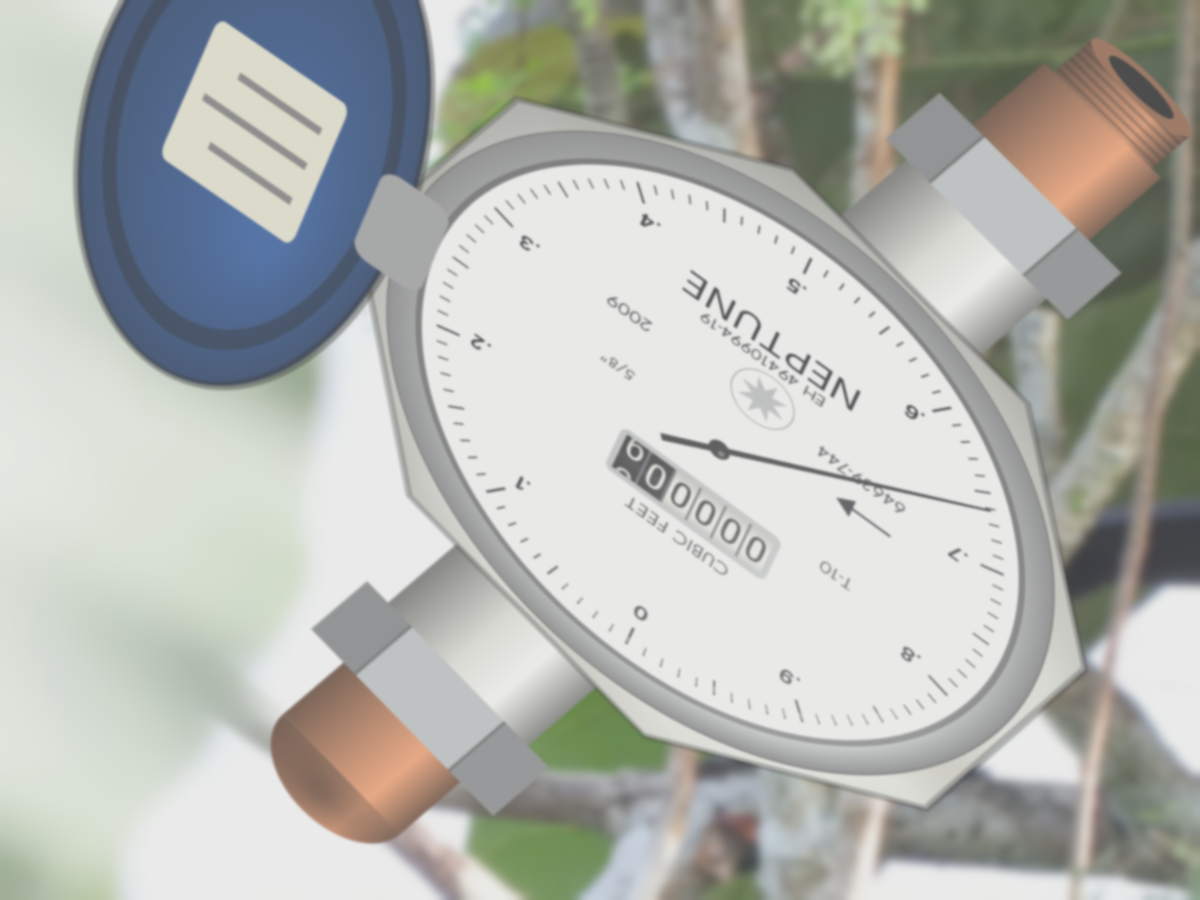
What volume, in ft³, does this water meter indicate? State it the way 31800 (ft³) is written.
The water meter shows 8.66 (ft³)
